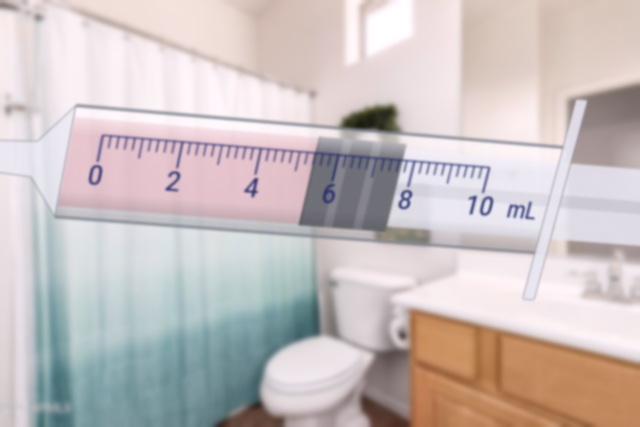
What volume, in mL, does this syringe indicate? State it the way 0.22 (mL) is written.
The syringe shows 5.4 (mL)
